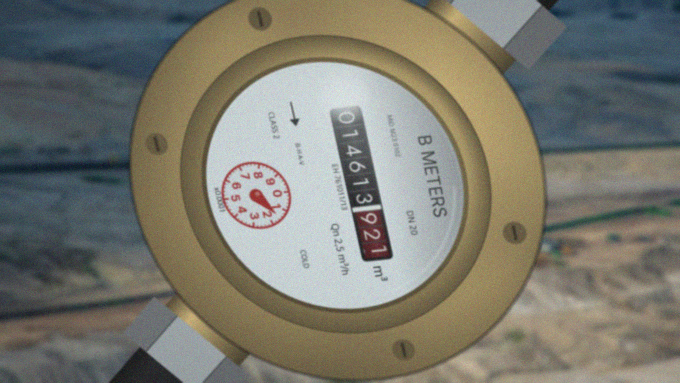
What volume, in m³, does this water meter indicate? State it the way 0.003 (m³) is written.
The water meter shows 14613.9211 (m³)
